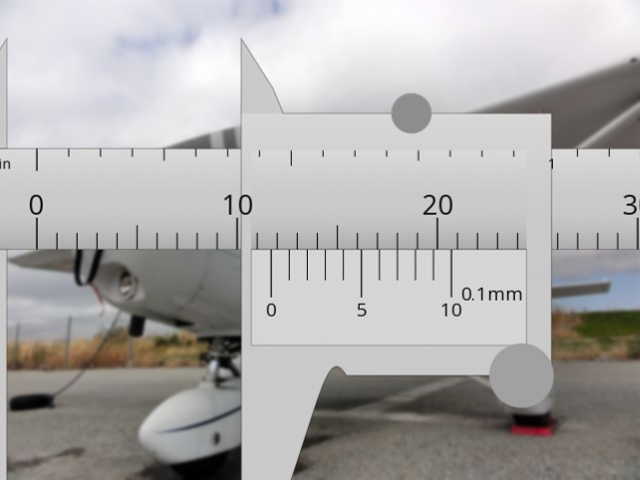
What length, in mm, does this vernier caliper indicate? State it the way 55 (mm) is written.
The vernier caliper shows 11.7 (mm)
